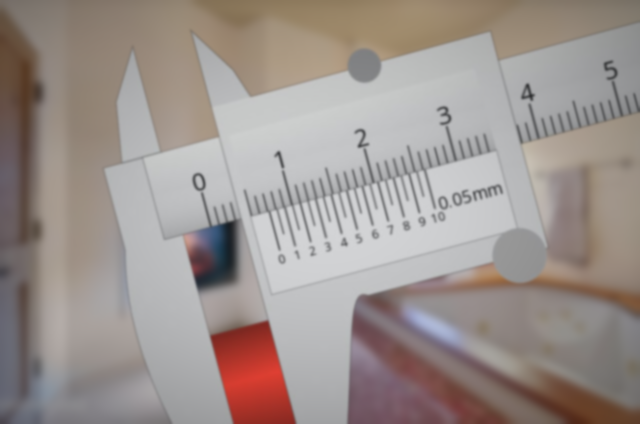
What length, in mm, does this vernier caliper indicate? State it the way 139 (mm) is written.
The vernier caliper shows 7.2 (mm)
